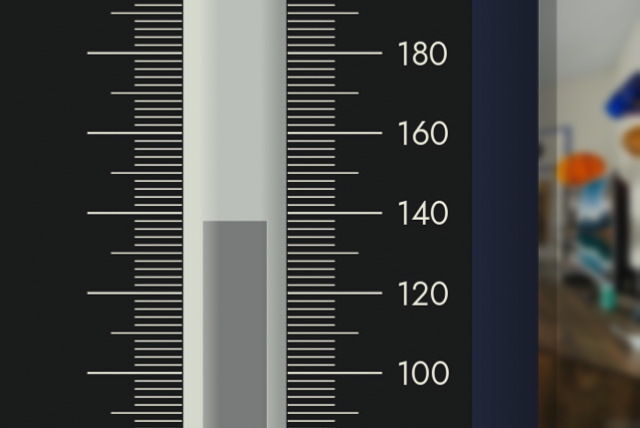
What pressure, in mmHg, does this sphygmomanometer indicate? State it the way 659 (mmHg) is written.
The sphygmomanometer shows 138 (mmHg)
